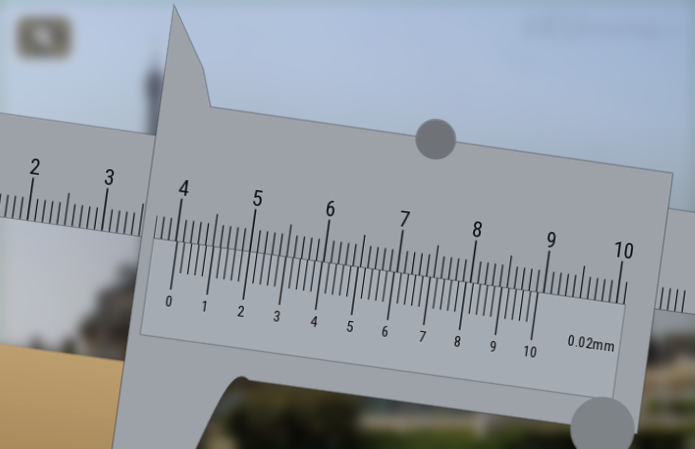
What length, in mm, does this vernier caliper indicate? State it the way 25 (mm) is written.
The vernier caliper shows 40.2 (mm)
